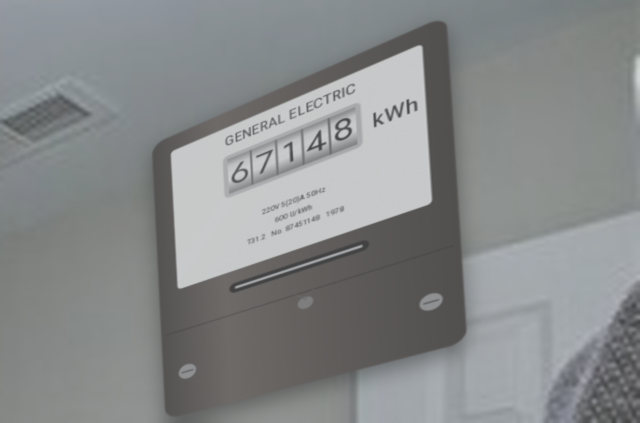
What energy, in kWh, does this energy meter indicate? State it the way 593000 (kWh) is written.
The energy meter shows 67148 (kWh)
